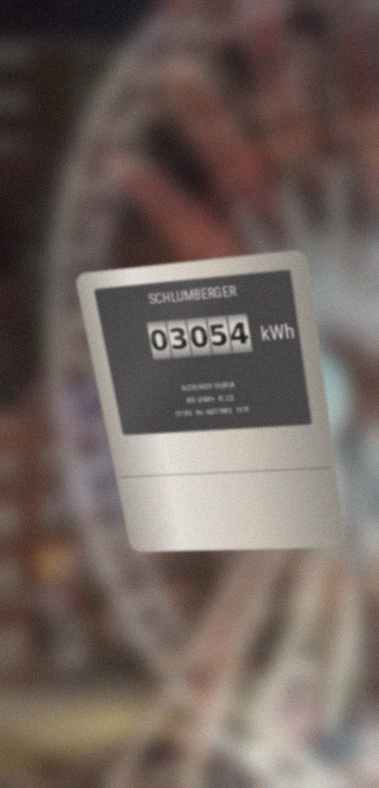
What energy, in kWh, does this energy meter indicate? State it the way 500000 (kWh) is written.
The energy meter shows 3054 (kWh)
